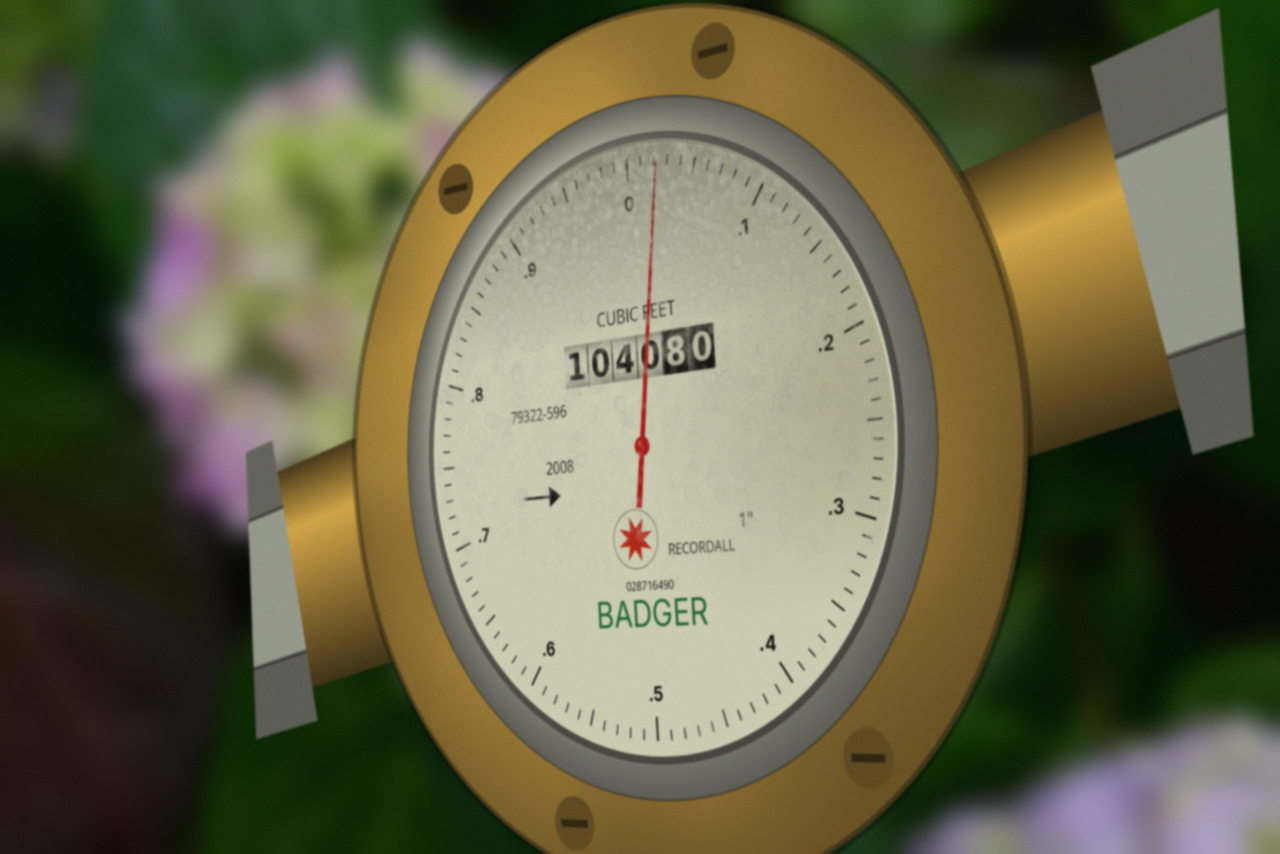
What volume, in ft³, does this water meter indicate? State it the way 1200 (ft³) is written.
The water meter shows 104080.02 (ft³)
